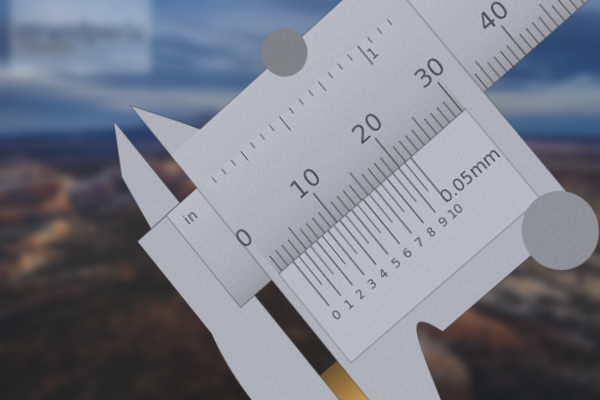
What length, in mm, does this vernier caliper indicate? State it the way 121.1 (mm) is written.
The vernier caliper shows 2.8 (mm)
